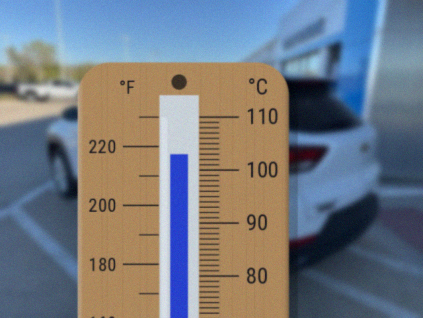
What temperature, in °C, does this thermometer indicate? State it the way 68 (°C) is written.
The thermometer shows 103 (°C)
